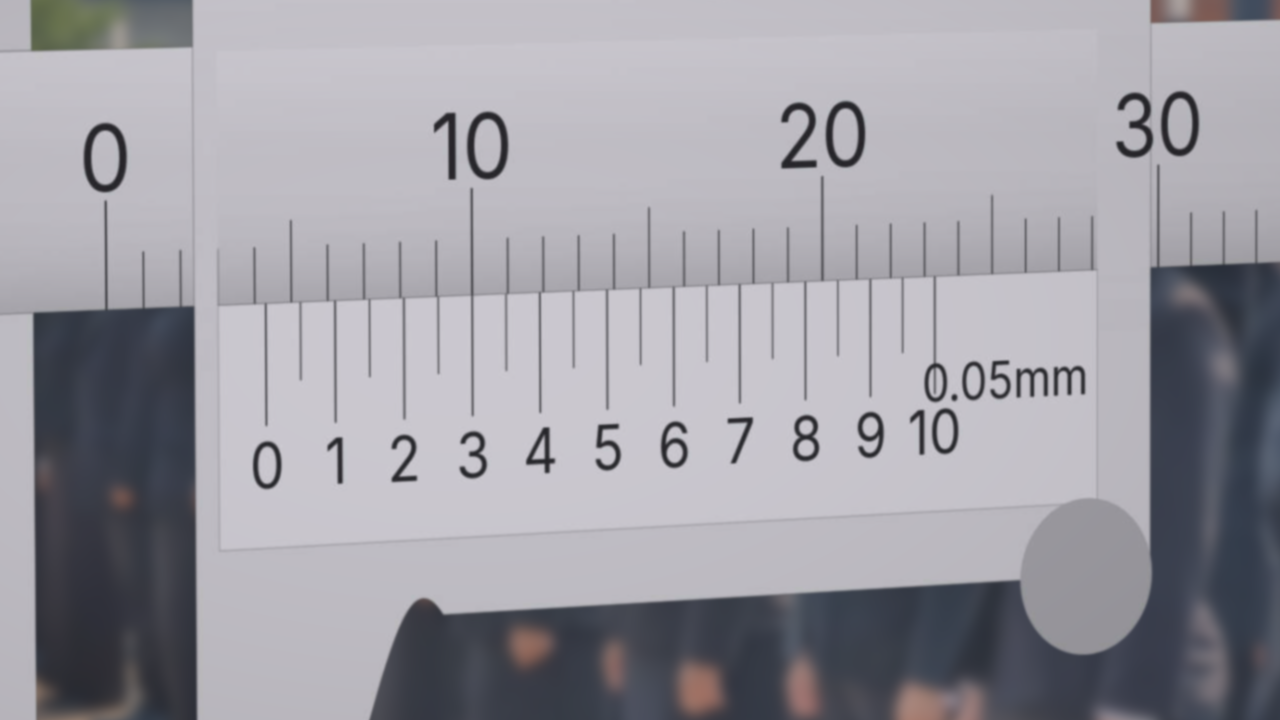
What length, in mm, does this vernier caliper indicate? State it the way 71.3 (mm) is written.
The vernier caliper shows 4.30 (mm)
